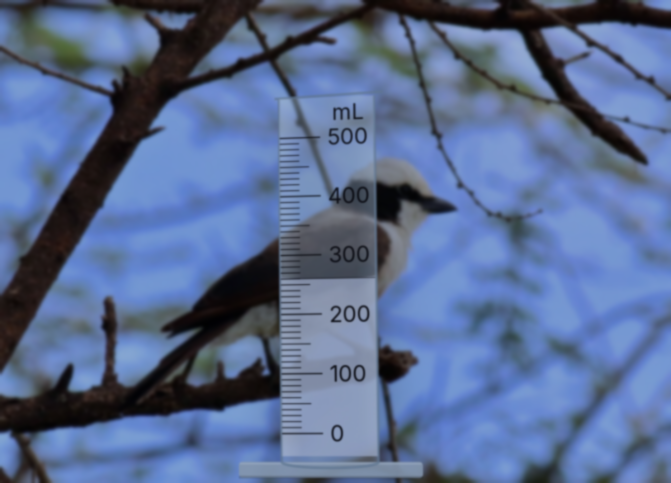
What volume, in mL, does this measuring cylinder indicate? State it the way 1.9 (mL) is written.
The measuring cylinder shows 260 (mL)
